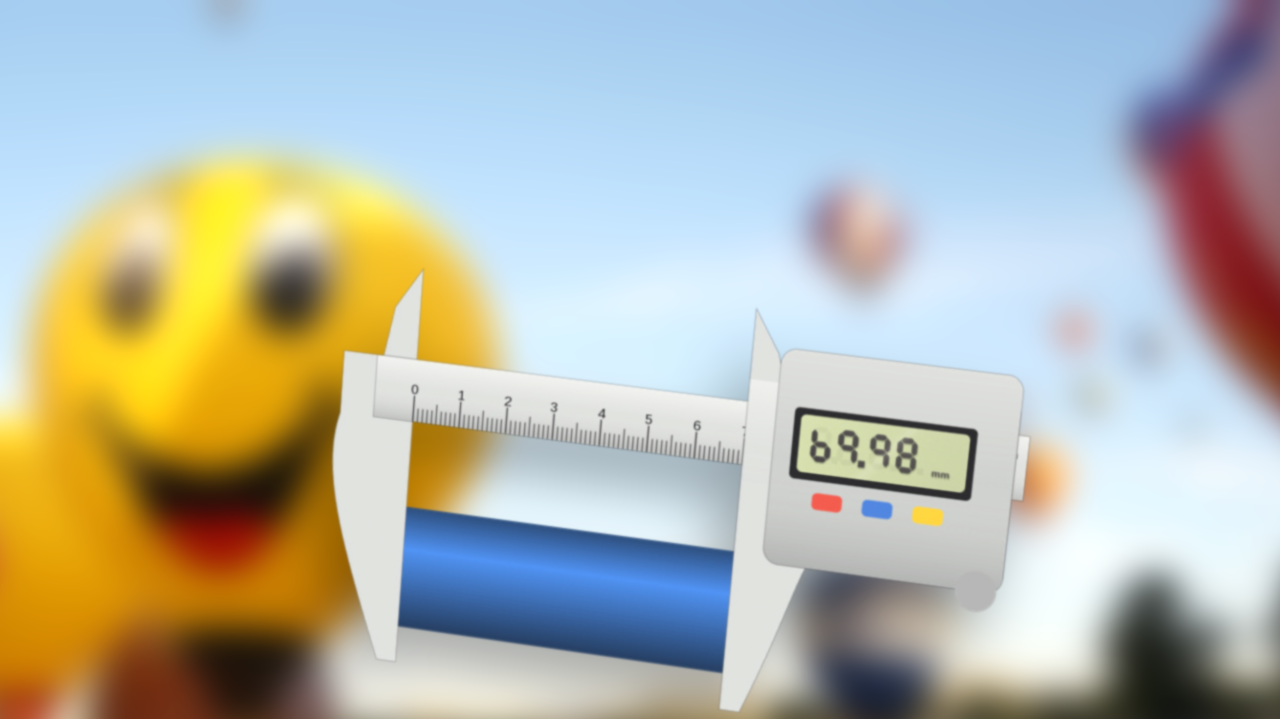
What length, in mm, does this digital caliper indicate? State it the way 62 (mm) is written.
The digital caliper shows 69.98 (mm)
